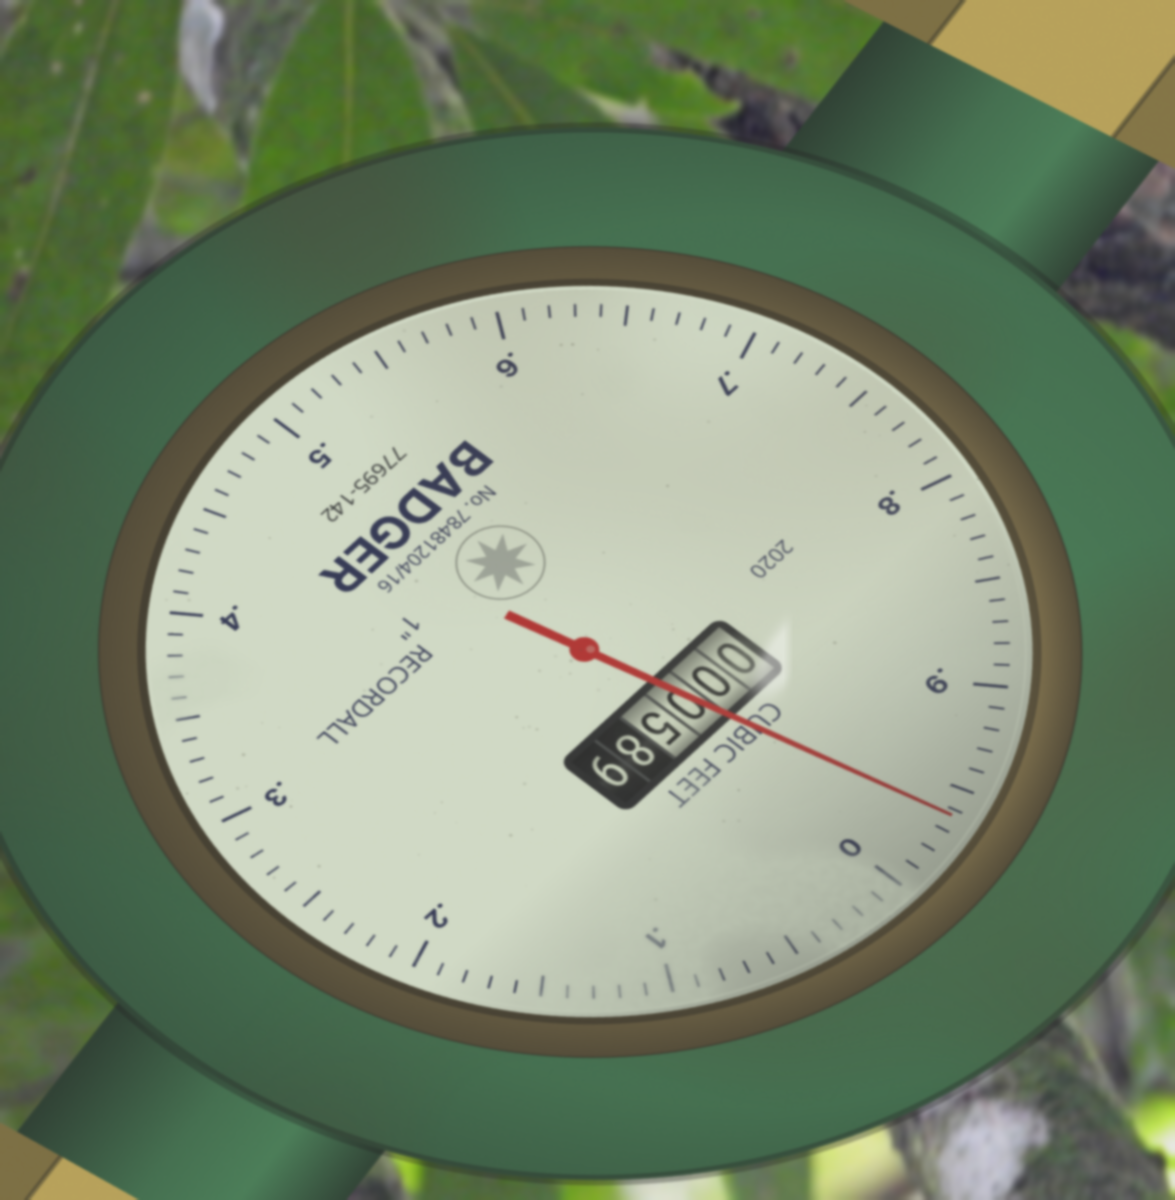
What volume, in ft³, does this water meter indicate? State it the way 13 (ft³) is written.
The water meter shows 588.96 (ft³)
